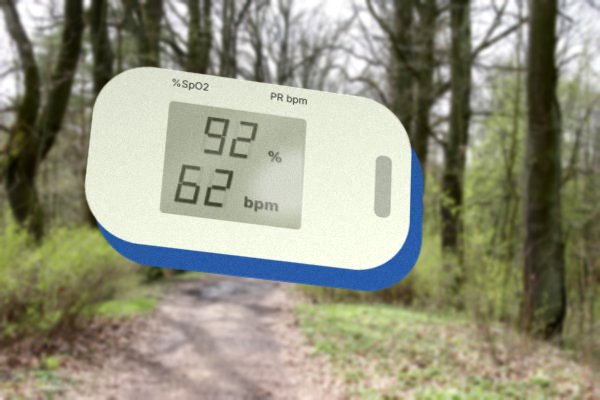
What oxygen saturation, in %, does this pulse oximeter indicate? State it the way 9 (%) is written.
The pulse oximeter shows 92 (%)
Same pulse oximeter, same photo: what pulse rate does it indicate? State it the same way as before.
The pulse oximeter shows 62 (bpm)
